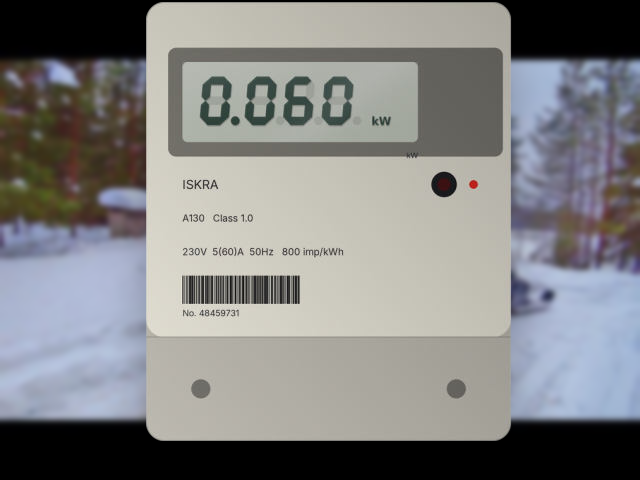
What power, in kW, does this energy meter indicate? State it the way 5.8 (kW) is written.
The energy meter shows 0.060 (kW)
